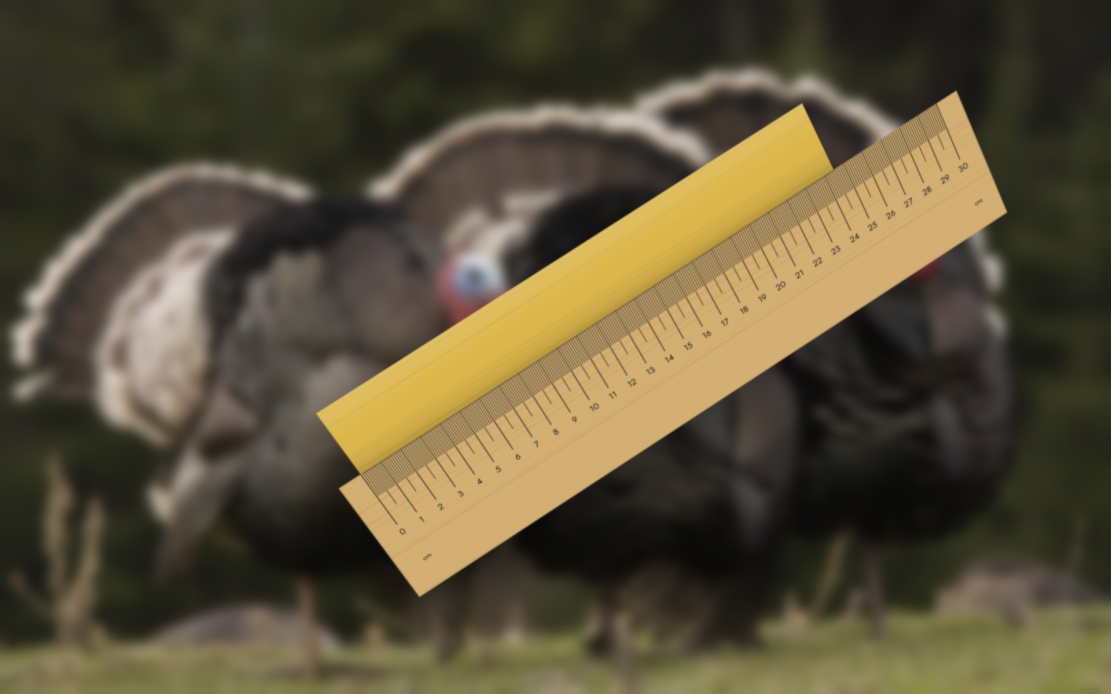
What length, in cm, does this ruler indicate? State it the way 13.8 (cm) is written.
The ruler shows 24.5 (cm)
